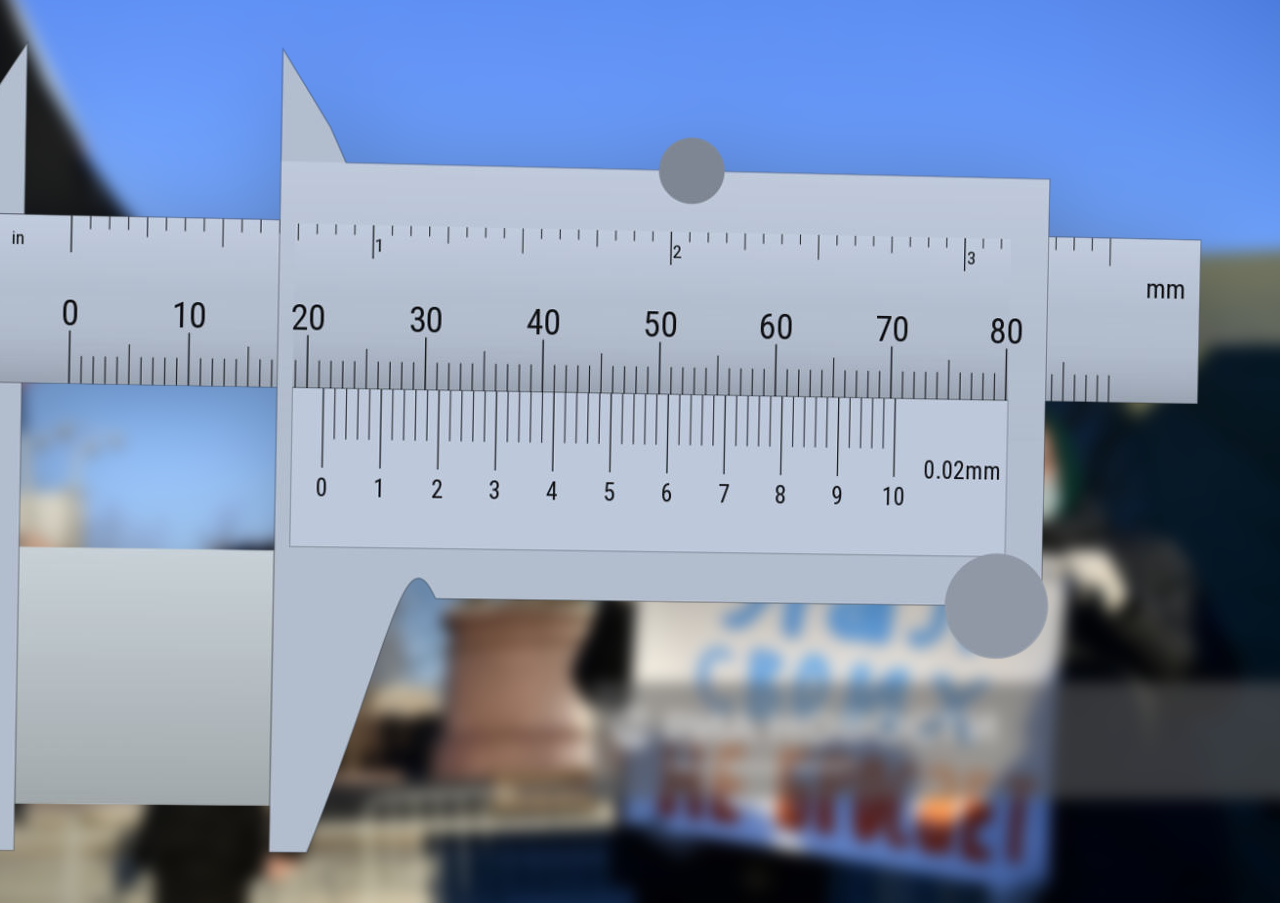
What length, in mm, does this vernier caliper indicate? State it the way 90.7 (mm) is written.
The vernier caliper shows 21.4 (mm)
